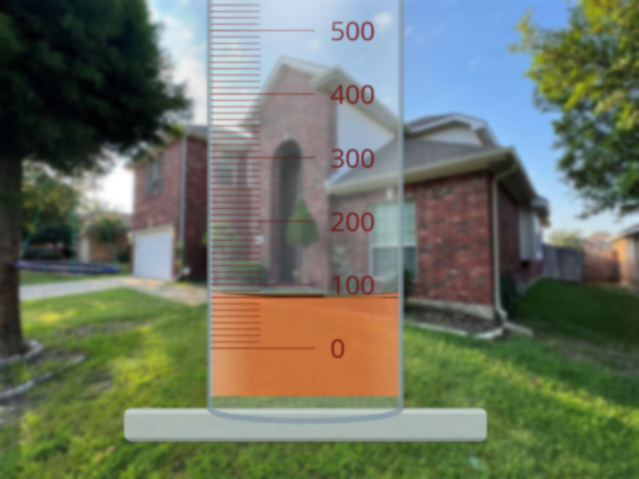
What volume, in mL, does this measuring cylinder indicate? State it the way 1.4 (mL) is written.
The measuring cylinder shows 80 (mL)
